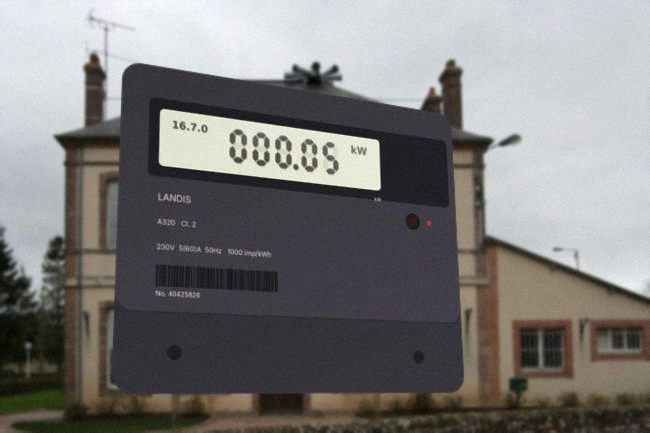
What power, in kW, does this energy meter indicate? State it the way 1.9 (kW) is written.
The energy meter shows 0.05 (kW)
